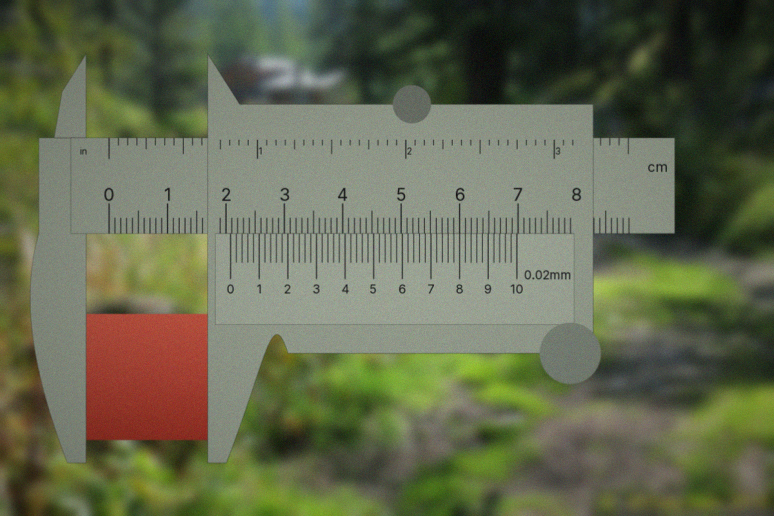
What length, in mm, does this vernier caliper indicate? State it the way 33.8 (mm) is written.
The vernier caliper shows 20.8 (mm)
